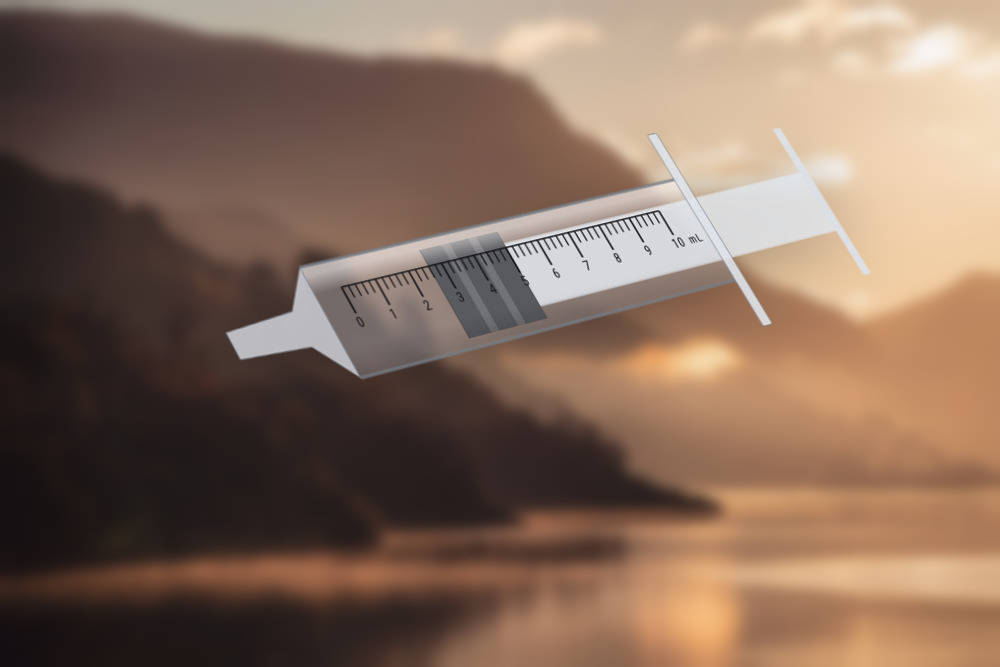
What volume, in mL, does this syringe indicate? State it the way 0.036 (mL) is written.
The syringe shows 2.6 (mL)
